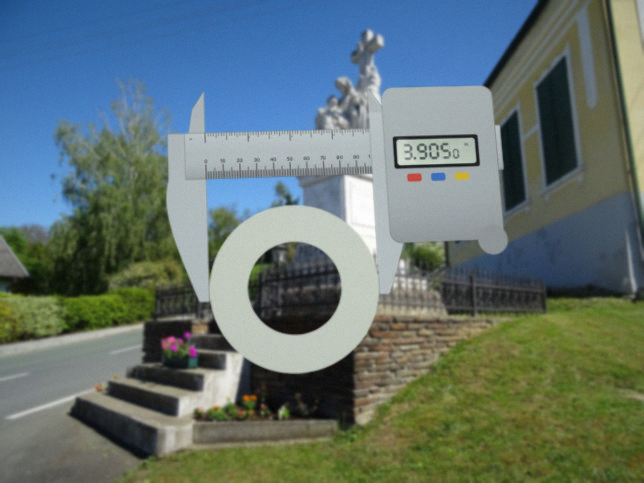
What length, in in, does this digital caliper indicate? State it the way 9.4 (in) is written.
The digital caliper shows 3.9050 (in)
